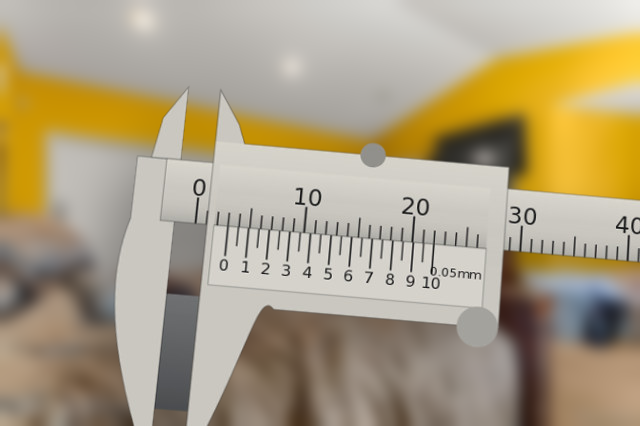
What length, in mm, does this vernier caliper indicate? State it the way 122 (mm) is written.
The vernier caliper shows 3.0 (mm)
